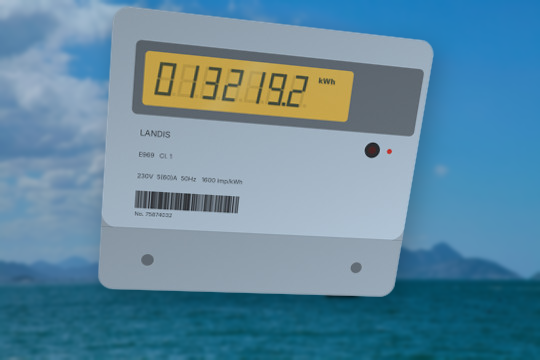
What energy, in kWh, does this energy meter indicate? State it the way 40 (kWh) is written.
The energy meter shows 13219.2 (kWh)
